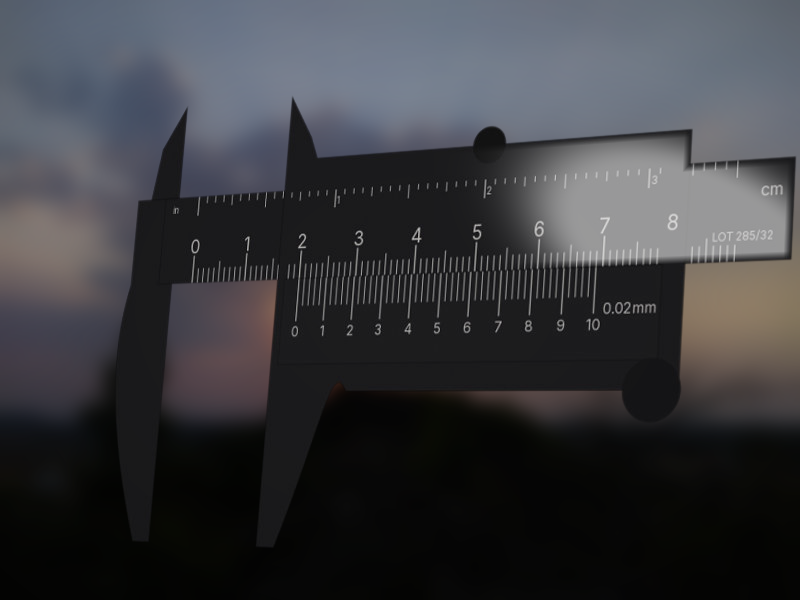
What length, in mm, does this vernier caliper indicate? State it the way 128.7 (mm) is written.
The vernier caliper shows 20.0 (mm)
